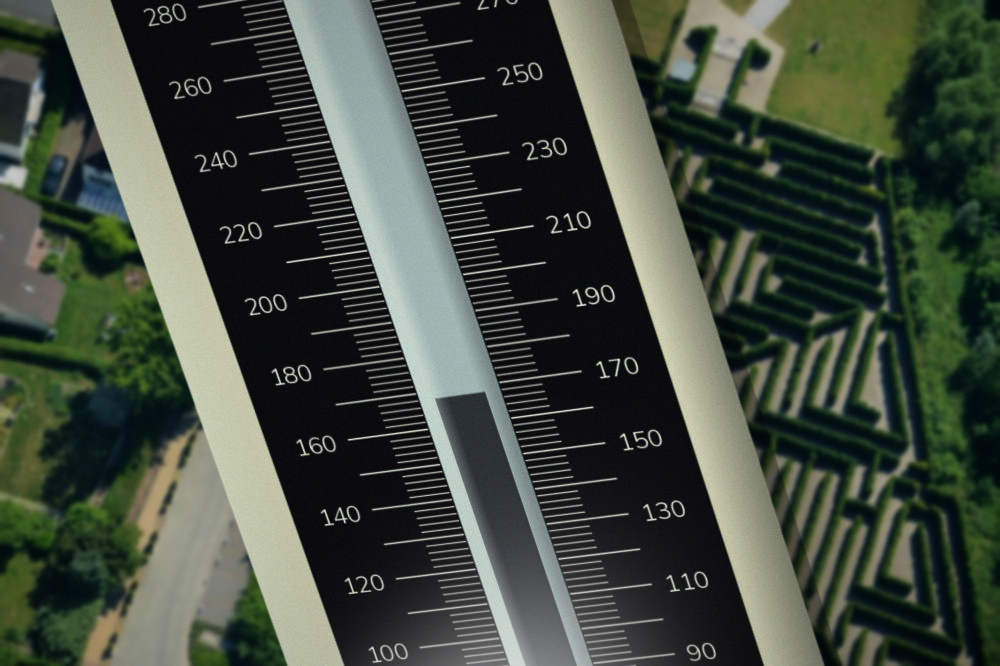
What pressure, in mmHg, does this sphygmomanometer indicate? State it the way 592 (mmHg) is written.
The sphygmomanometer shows 168 (mmHg)
